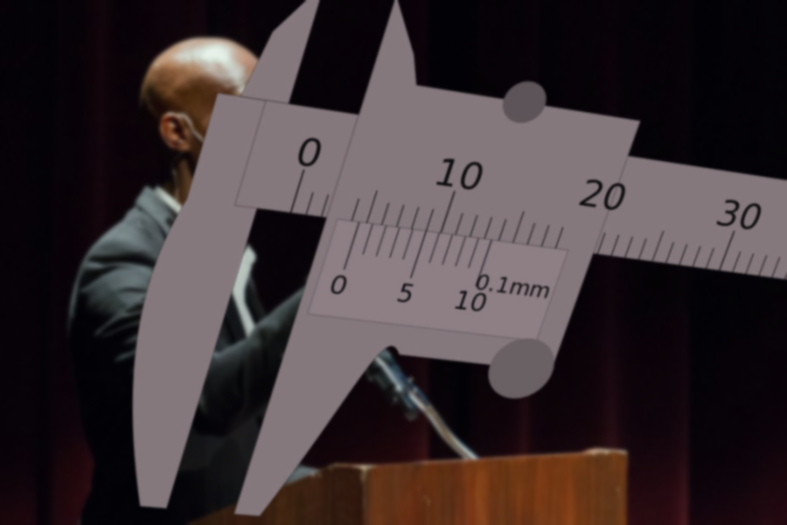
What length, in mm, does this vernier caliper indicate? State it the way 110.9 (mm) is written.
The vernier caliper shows 4.5 (mm)
